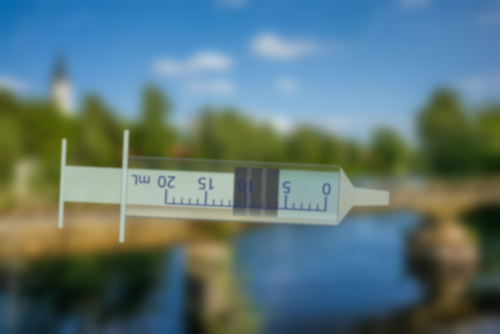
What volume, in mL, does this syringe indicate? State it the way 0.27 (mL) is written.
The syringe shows 6 (mL)
